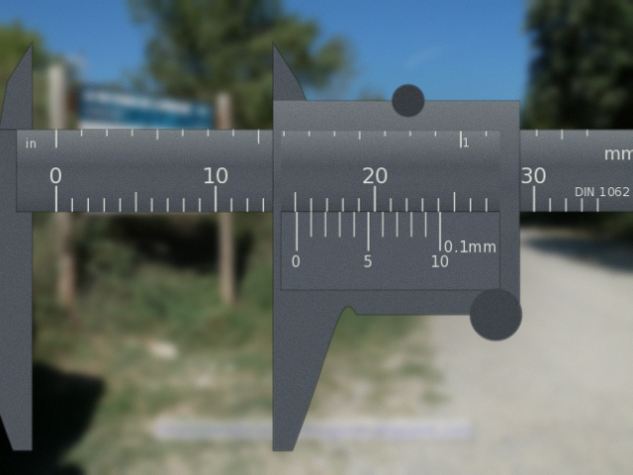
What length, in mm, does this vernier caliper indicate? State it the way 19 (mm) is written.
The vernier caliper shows 15.1 (mm)
